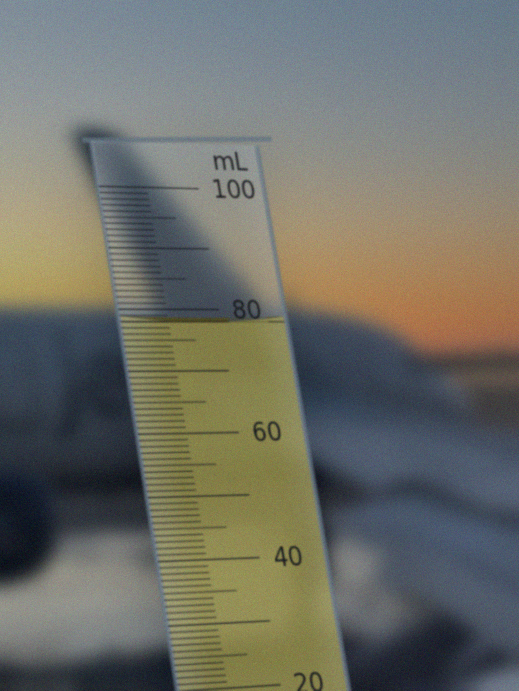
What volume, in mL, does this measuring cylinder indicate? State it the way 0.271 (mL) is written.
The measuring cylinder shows 78 (mL)
